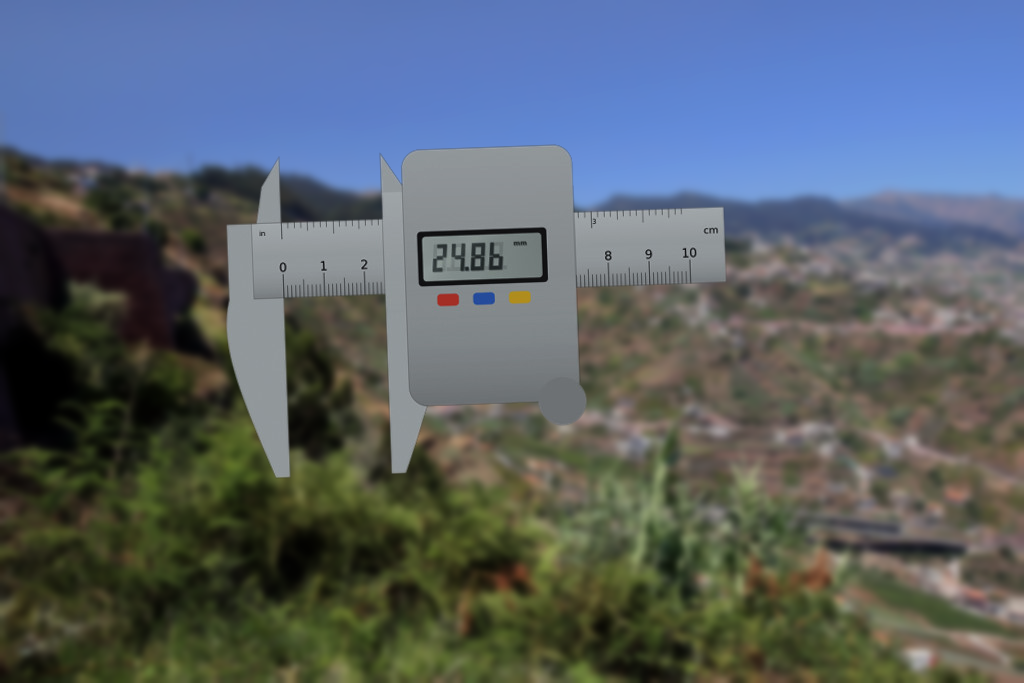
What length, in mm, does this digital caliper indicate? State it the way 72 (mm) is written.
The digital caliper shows 24.86 (mm)
